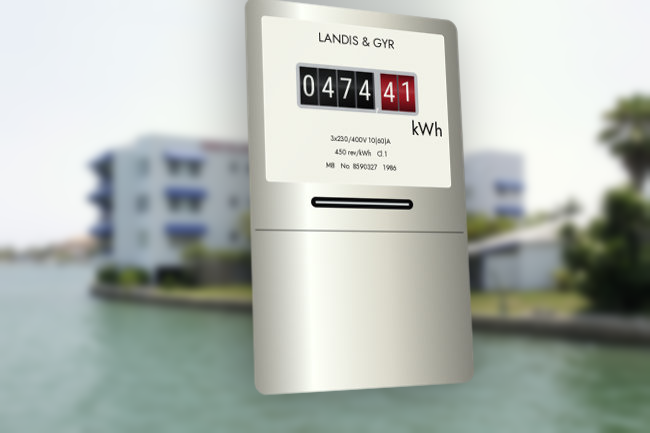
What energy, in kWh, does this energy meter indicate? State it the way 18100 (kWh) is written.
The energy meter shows 474.41 (kWh)
